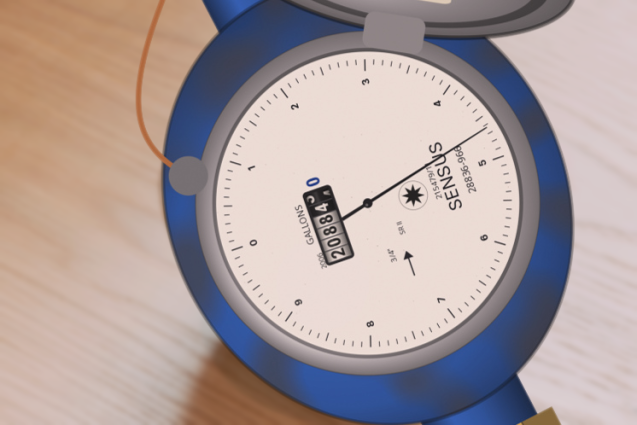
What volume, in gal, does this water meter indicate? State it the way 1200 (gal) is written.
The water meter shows 2088434.6 (gal)
